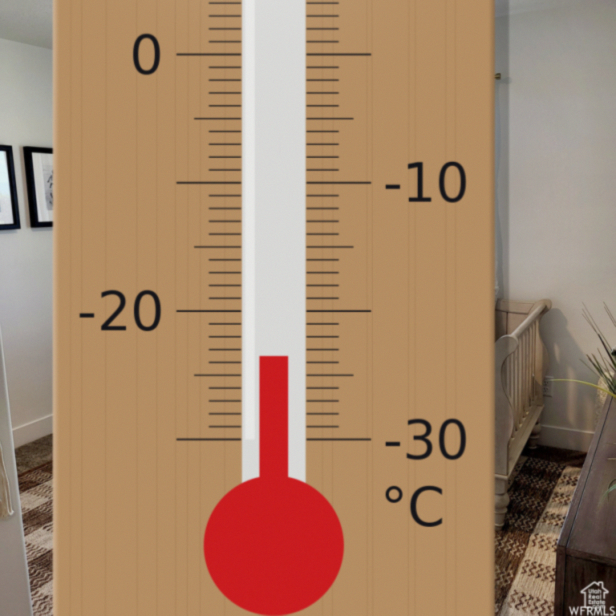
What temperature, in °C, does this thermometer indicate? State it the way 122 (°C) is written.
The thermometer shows -23.5 (°C)
